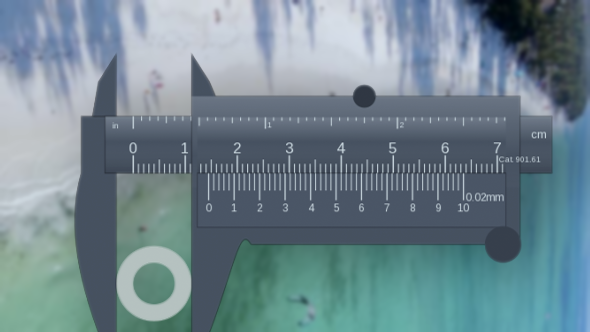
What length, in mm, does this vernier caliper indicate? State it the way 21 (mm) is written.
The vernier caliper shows 14.5 (mm)
